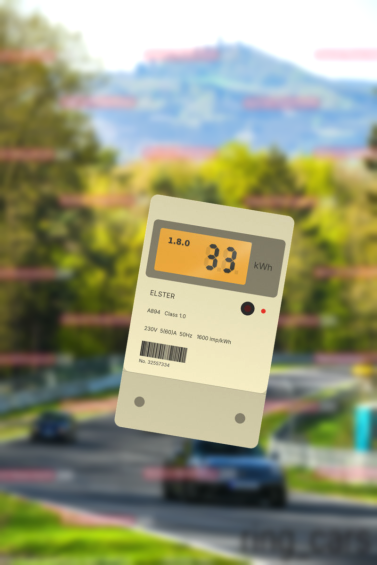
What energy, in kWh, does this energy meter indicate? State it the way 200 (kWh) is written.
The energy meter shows 33 (kWh)
